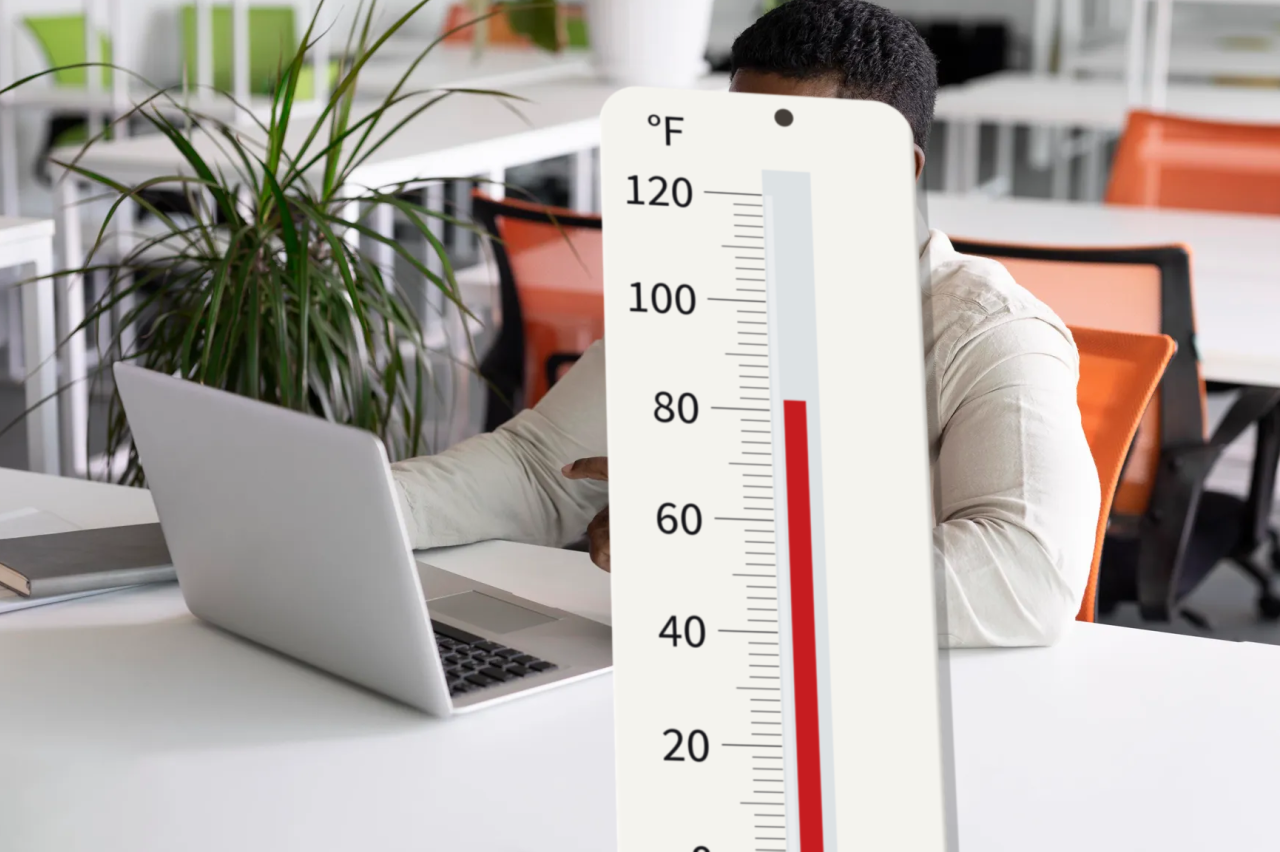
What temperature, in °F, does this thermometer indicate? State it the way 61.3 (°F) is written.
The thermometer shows 82 (°F)
